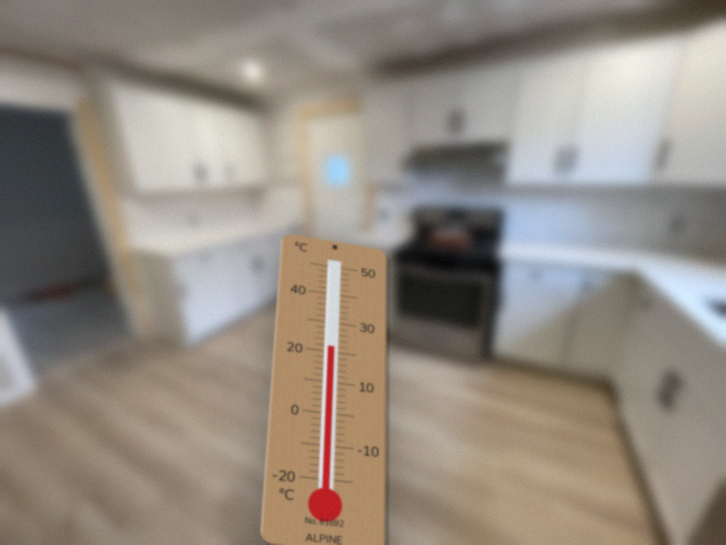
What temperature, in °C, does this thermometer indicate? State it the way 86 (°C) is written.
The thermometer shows 22 (°C)
